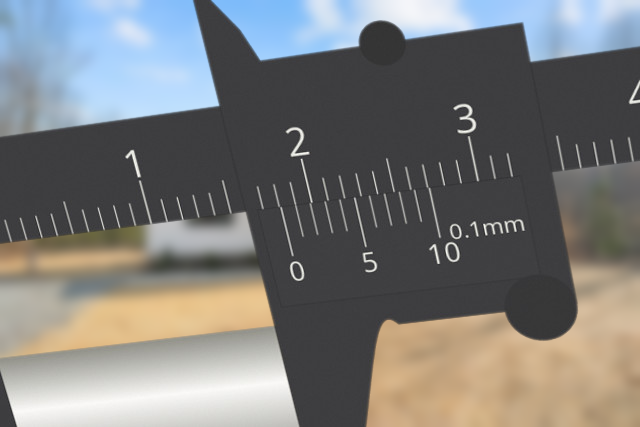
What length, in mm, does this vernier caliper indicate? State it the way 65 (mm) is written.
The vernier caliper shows 18.1 (mm)
